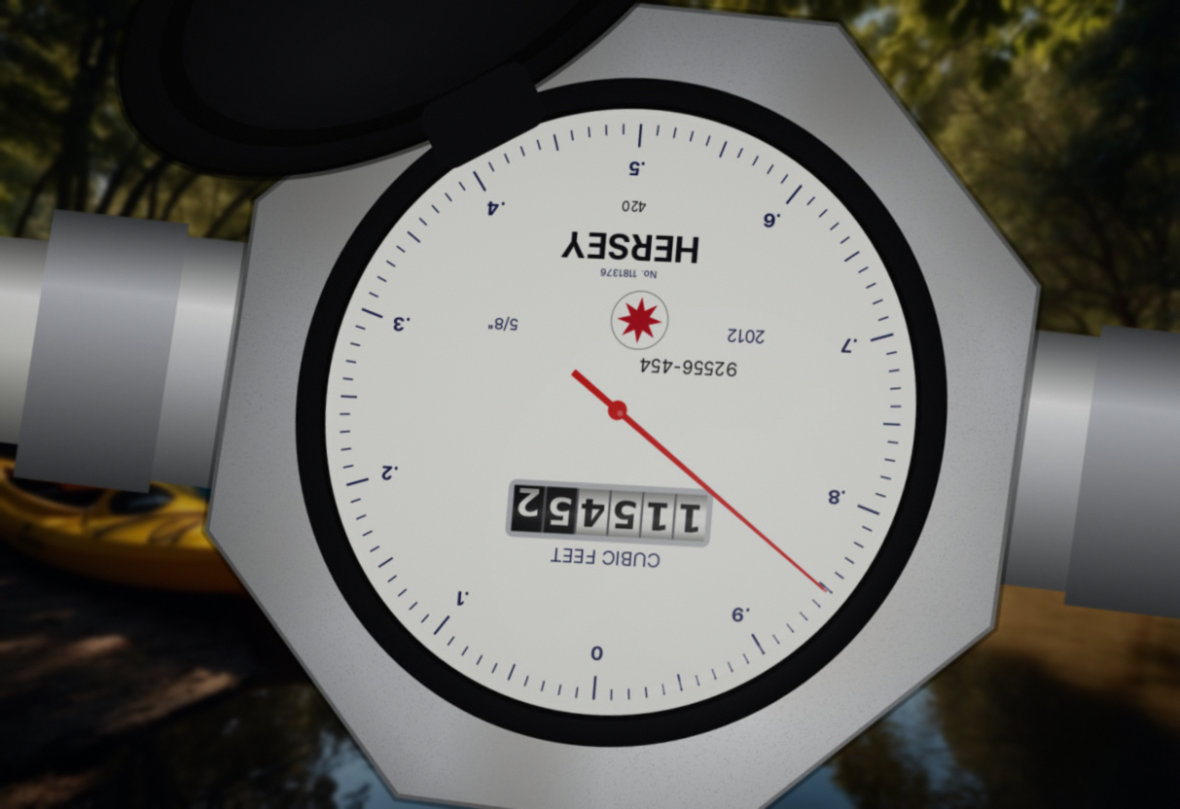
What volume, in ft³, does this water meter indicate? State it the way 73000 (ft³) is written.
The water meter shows 115451.85 (ft³)
